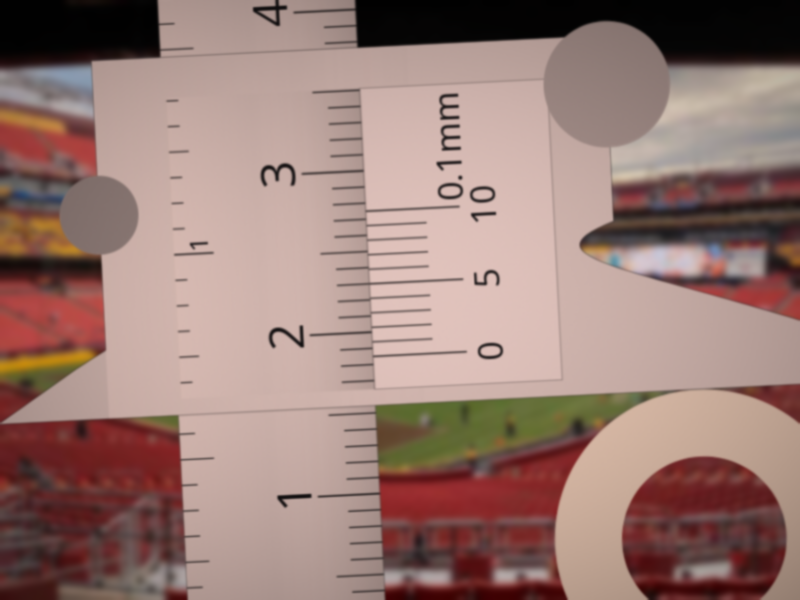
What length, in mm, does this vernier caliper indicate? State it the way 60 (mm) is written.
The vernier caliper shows 18.5 (mm)
